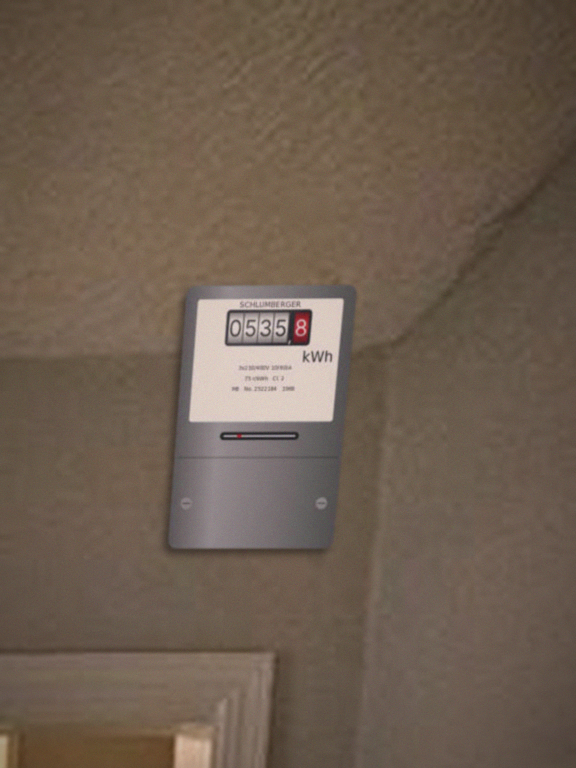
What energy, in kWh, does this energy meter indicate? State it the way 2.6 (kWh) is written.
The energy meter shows 535.8 (kWh)
